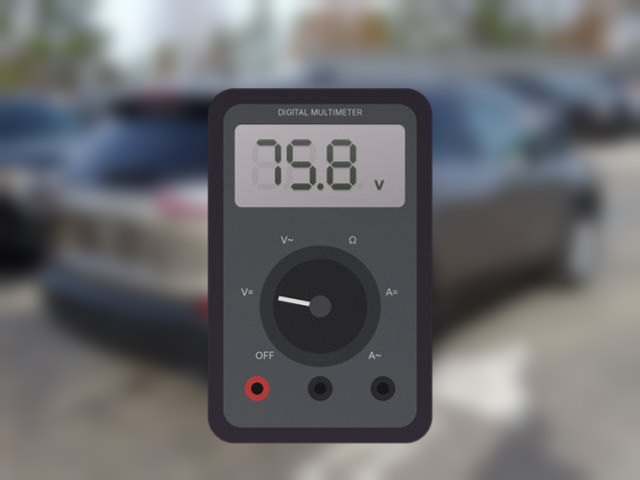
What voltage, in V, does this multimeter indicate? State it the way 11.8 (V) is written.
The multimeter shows 75.8 (V)
